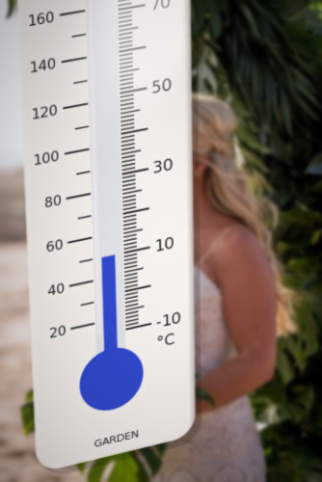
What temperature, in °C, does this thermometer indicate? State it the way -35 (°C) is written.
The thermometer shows 10 (°C)
